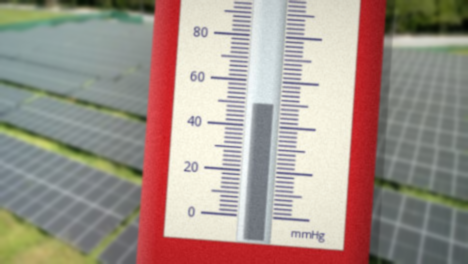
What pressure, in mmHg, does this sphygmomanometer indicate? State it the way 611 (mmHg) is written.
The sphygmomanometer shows 50 (mmHg)
